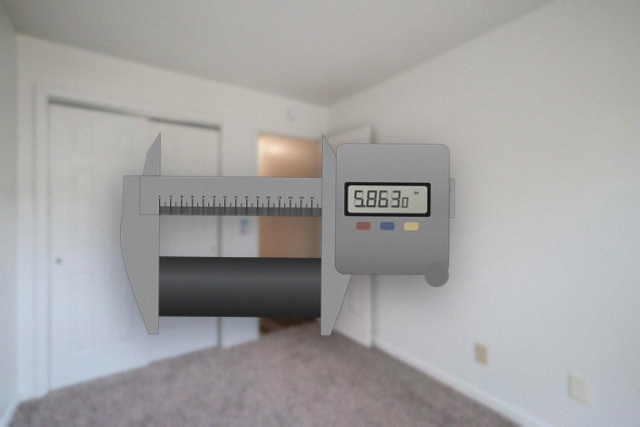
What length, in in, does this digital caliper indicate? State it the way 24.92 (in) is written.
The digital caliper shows 5.8630 (in)
